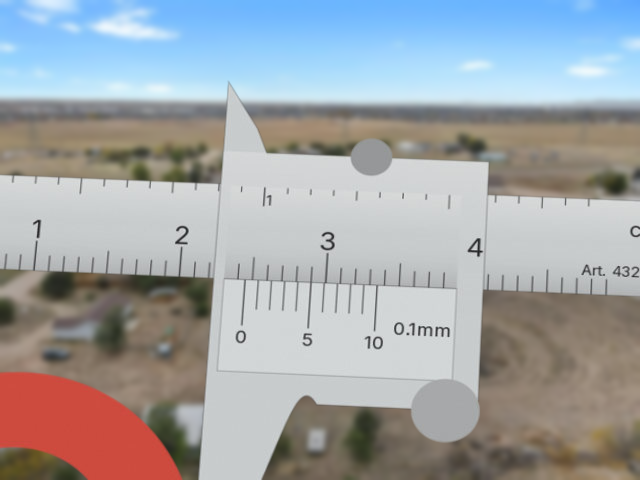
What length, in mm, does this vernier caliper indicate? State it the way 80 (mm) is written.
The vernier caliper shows 24.5 (mm)
